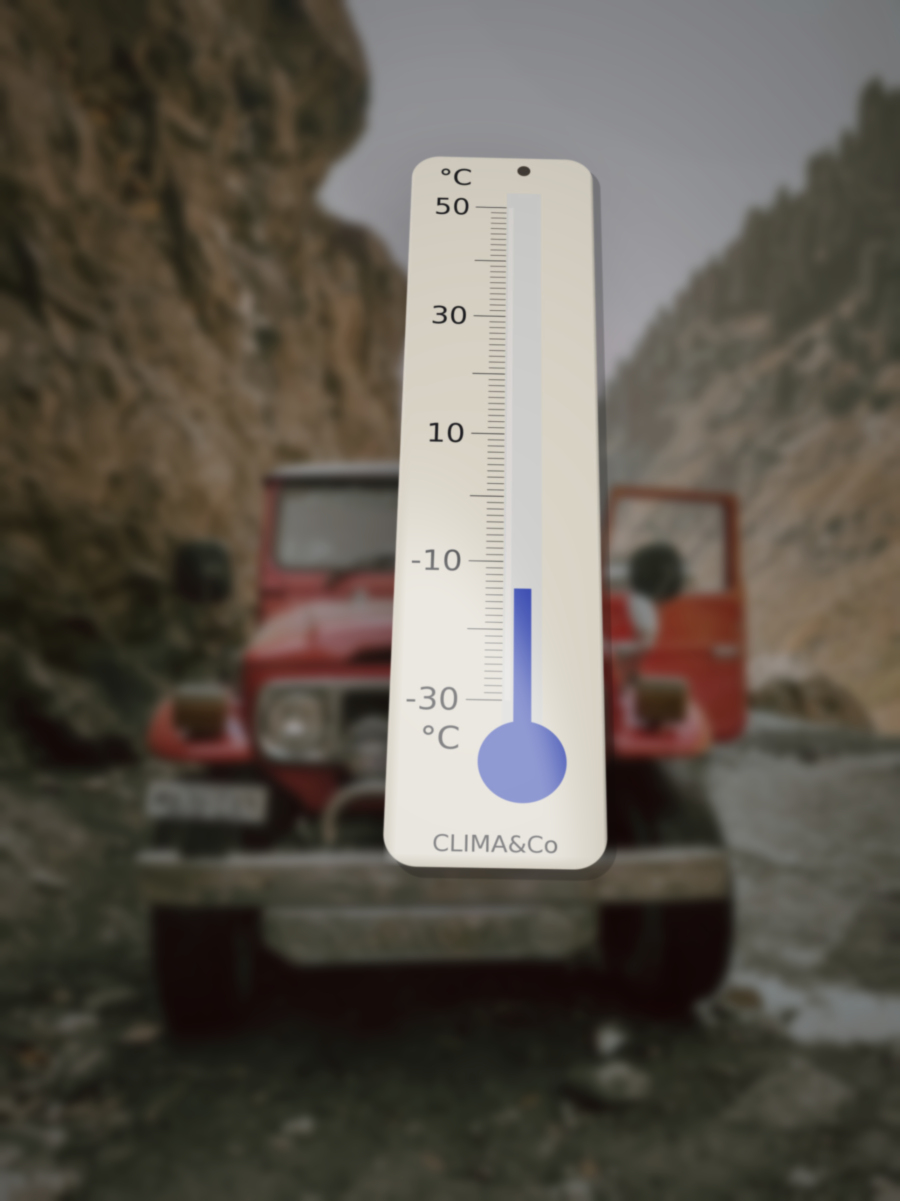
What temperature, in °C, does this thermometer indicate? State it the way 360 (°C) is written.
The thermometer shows -14 (°C)
